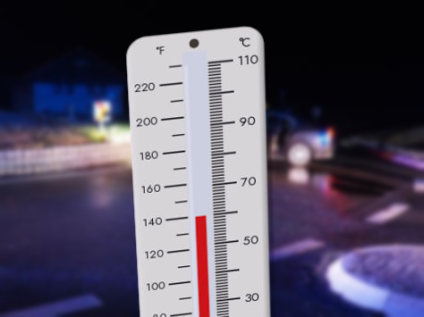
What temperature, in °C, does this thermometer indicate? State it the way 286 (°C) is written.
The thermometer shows 60 (°C)
